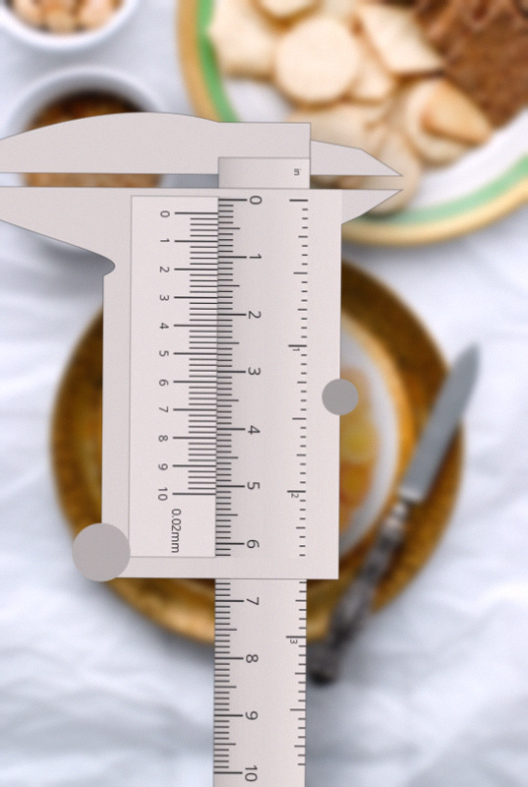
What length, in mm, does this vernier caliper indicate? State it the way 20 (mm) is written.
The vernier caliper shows 2.4 (mm)
